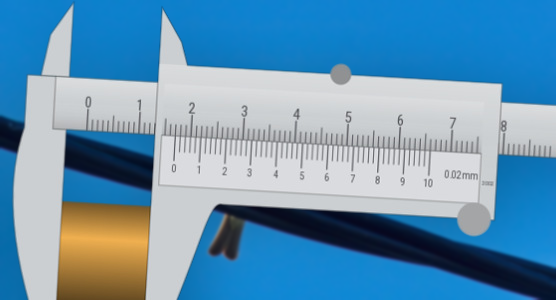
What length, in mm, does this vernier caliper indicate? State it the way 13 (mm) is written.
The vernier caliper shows 17.0 (mm)
